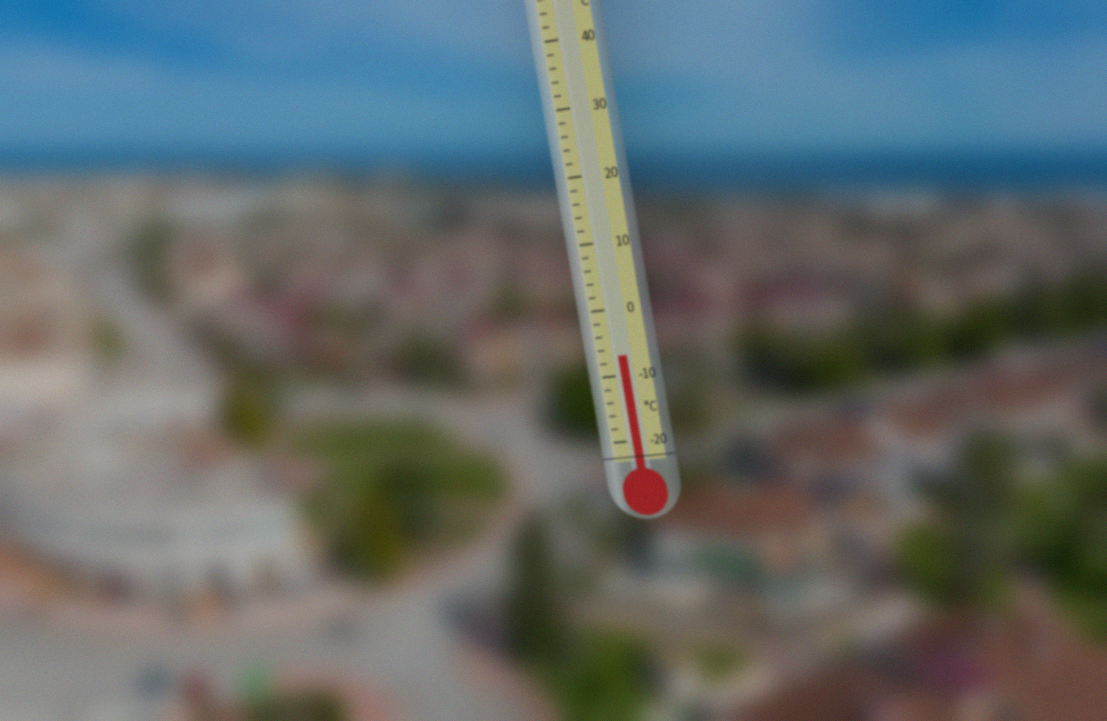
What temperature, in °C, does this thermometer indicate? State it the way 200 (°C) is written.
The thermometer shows -7 (°C)
